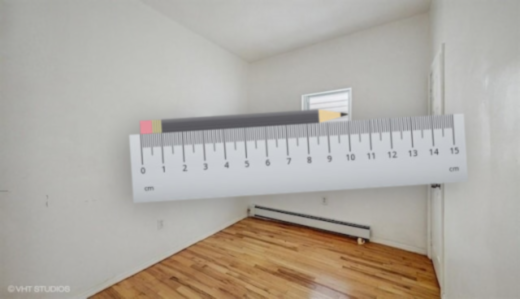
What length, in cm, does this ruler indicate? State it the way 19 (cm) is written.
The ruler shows 10 (cm)
